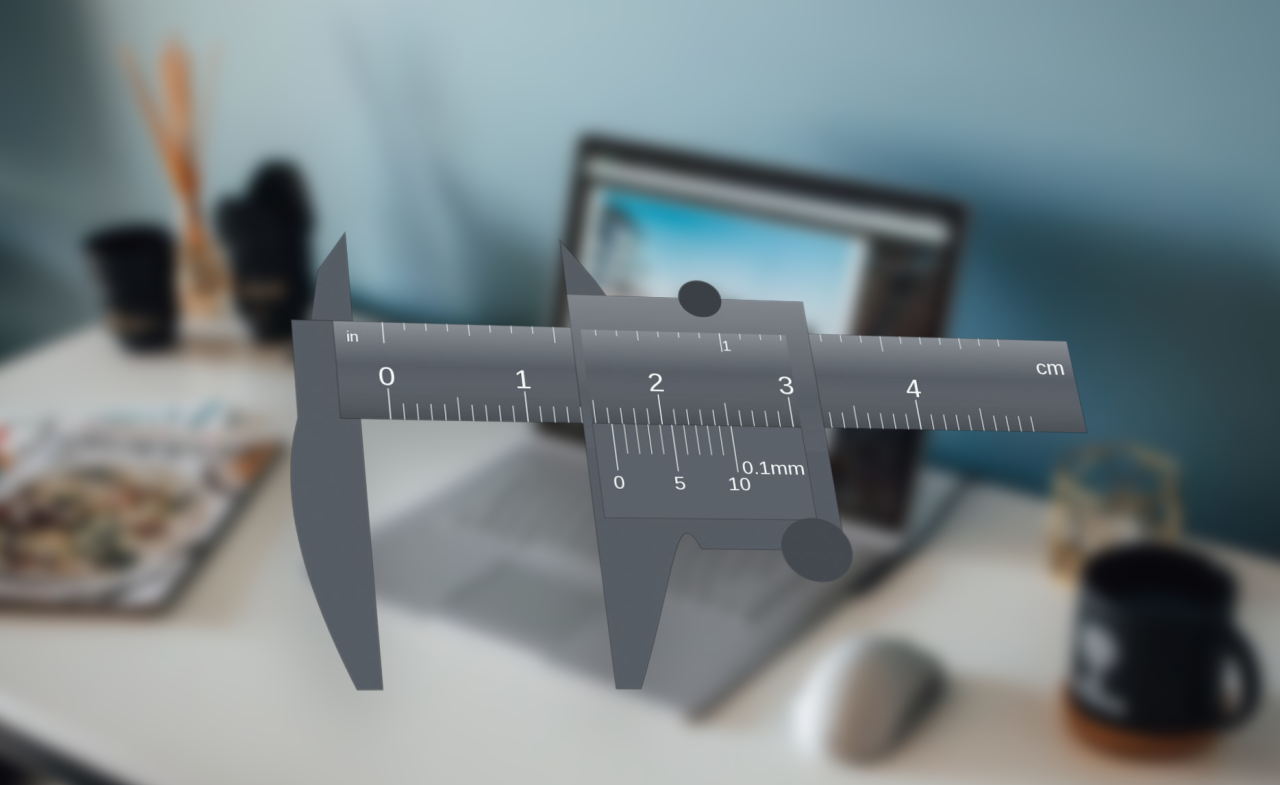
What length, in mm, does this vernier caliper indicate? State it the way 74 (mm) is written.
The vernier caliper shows 16.2 (mm)
